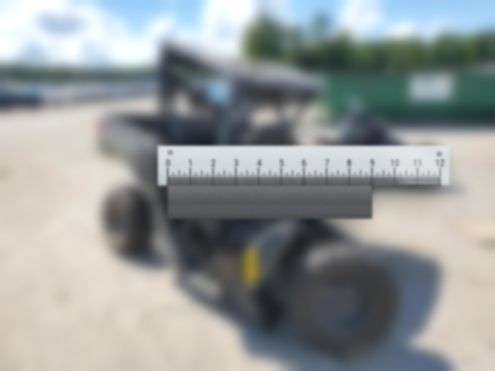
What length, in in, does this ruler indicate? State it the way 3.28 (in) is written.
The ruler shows 9 (in)
